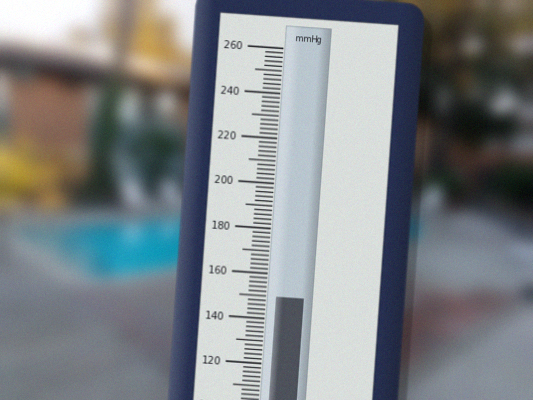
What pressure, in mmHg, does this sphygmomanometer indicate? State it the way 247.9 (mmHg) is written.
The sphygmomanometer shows 150 (mmHg)
